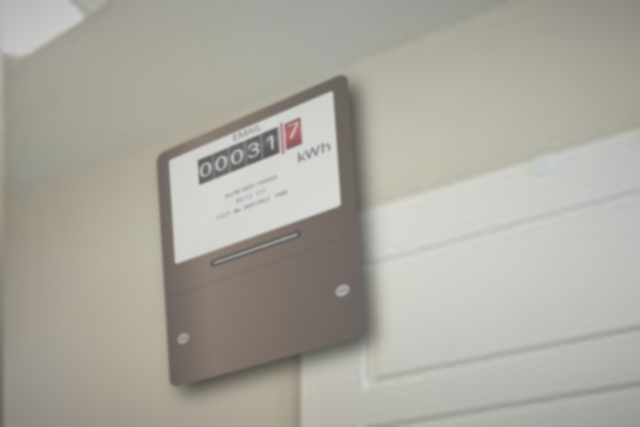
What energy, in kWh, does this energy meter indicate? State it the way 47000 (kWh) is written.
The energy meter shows 31.7 (kWh)
